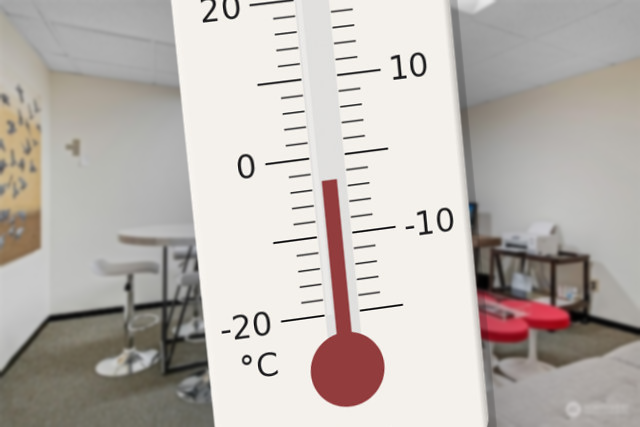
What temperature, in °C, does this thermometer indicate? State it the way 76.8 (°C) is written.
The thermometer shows -3 (°C)
